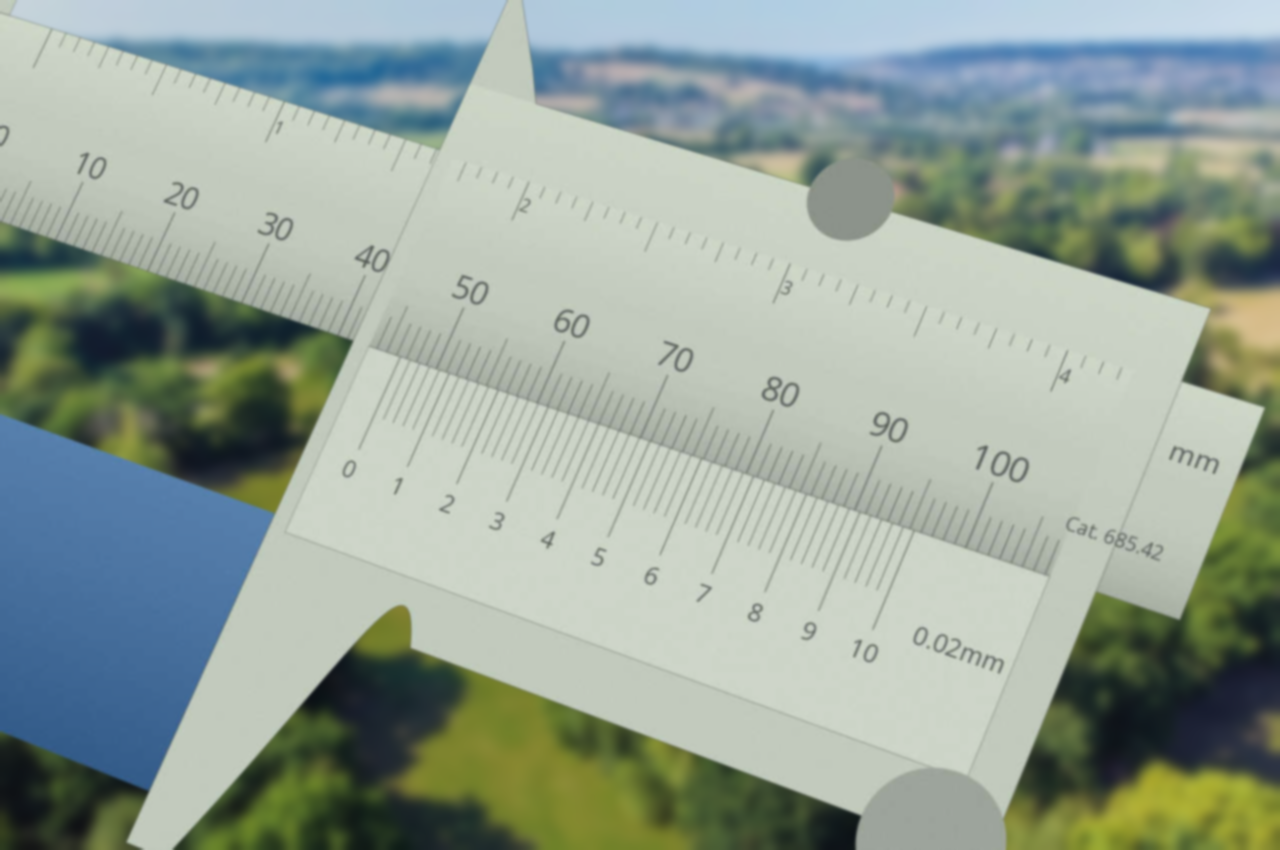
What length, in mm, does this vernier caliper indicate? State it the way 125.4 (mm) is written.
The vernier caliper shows 46.4 (mm)
